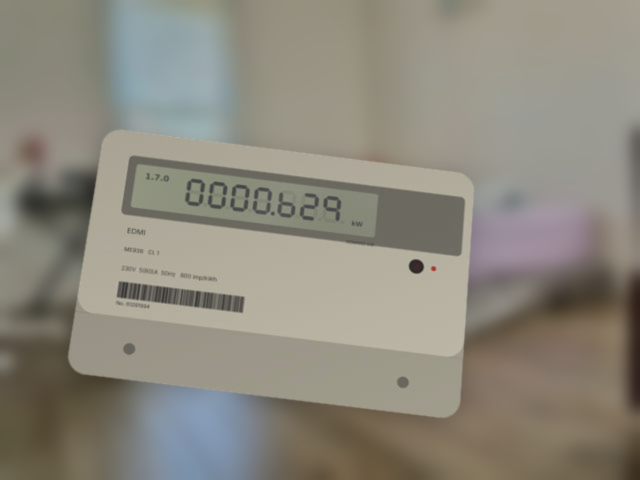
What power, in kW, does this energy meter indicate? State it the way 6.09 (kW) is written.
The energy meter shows 0.629 (kW)
